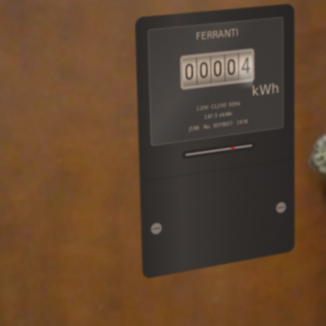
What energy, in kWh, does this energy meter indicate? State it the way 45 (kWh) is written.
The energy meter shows 4 (kWh)
